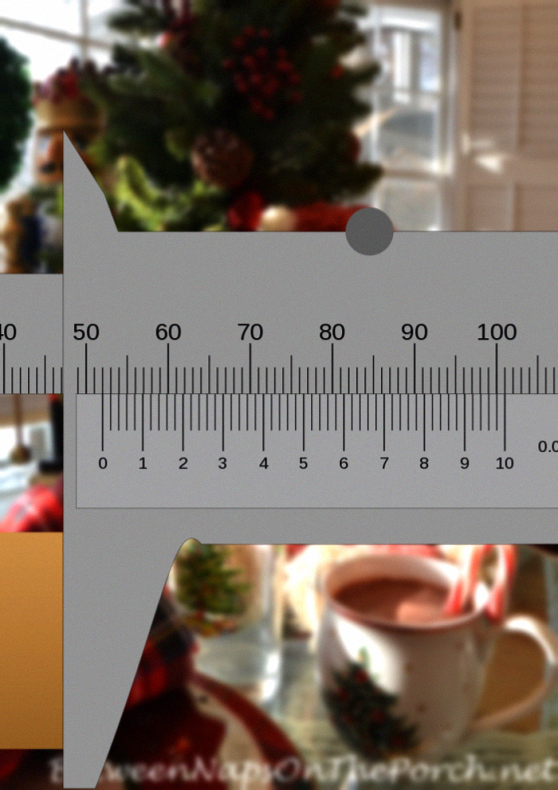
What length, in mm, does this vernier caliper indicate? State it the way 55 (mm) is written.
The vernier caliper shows 52.0 (mm)
